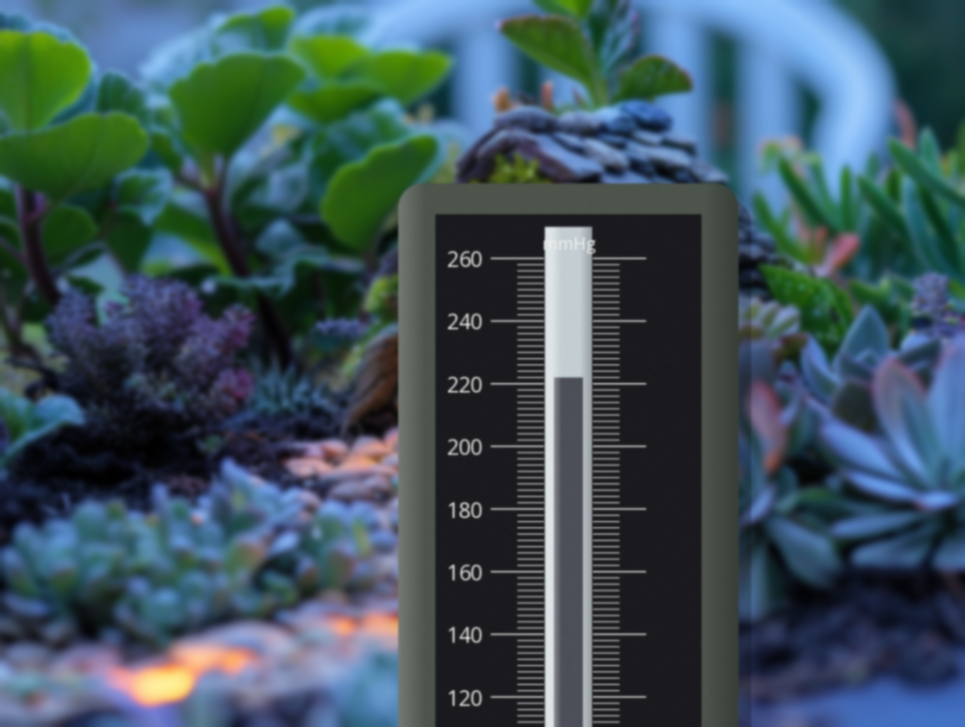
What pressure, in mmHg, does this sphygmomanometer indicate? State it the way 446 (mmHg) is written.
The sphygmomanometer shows 222 (mmHg)
